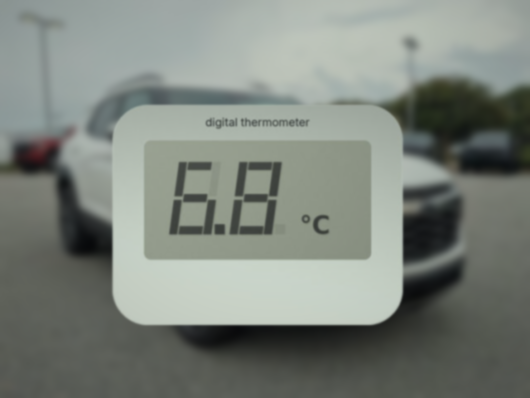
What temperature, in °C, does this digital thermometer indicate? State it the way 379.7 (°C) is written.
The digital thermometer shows 6.8 (°C)
